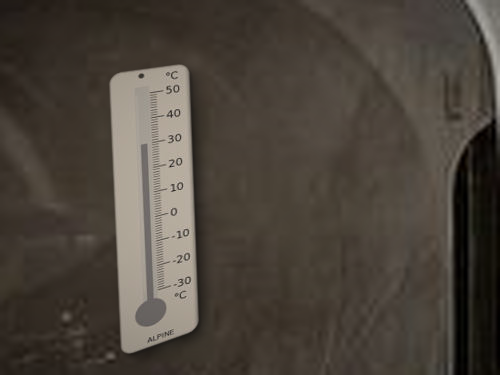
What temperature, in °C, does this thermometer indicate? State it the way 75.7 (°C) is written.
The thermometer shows 30 (°C)
